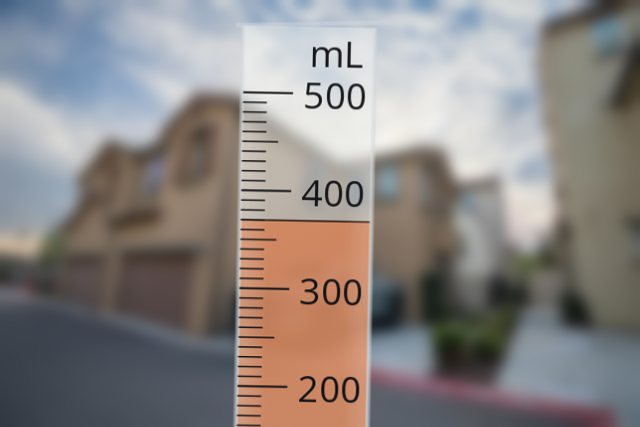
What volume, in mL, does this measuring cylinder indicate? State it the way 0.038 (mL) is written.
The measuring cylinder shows 370 (mL)
